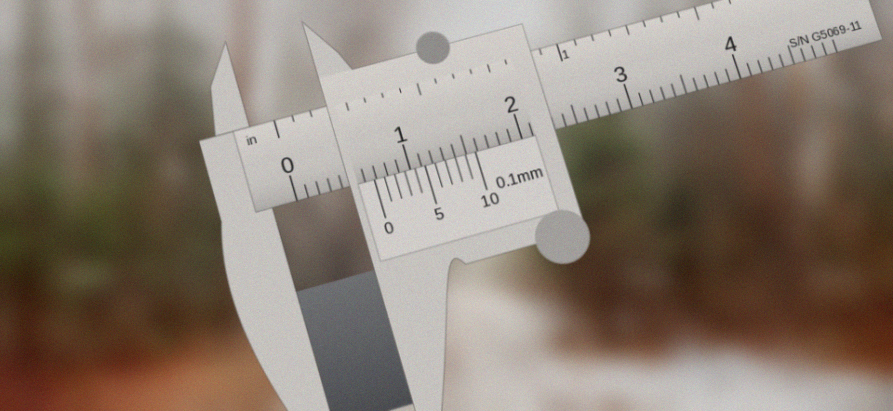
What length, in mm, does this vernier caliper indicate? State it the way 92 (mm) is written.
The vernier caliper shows 6.8 (mm)
